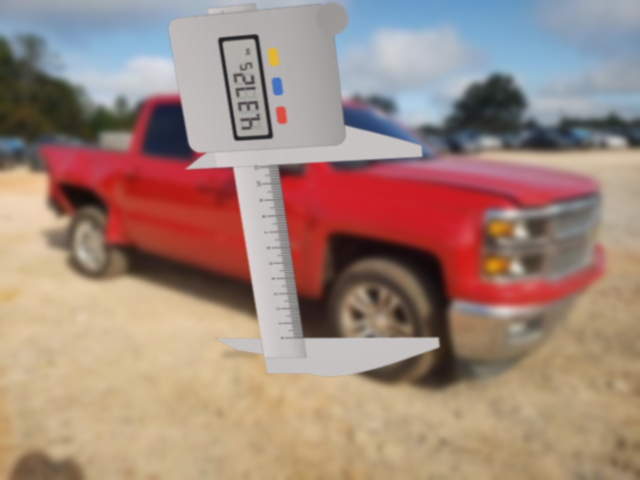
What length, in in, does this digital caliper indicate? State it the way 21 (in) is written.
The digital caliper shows 4.3725 (in)
